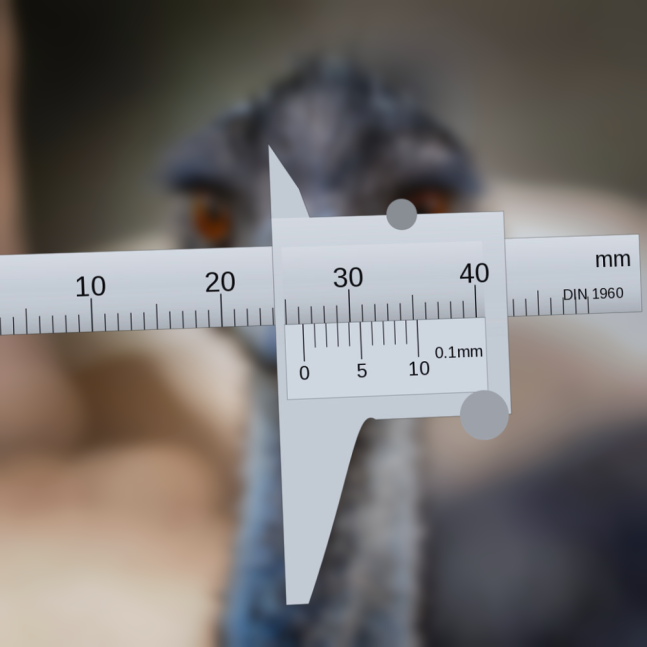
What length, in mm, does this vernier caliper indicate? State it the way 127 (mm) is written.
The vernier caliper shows 26.3 (mm)
